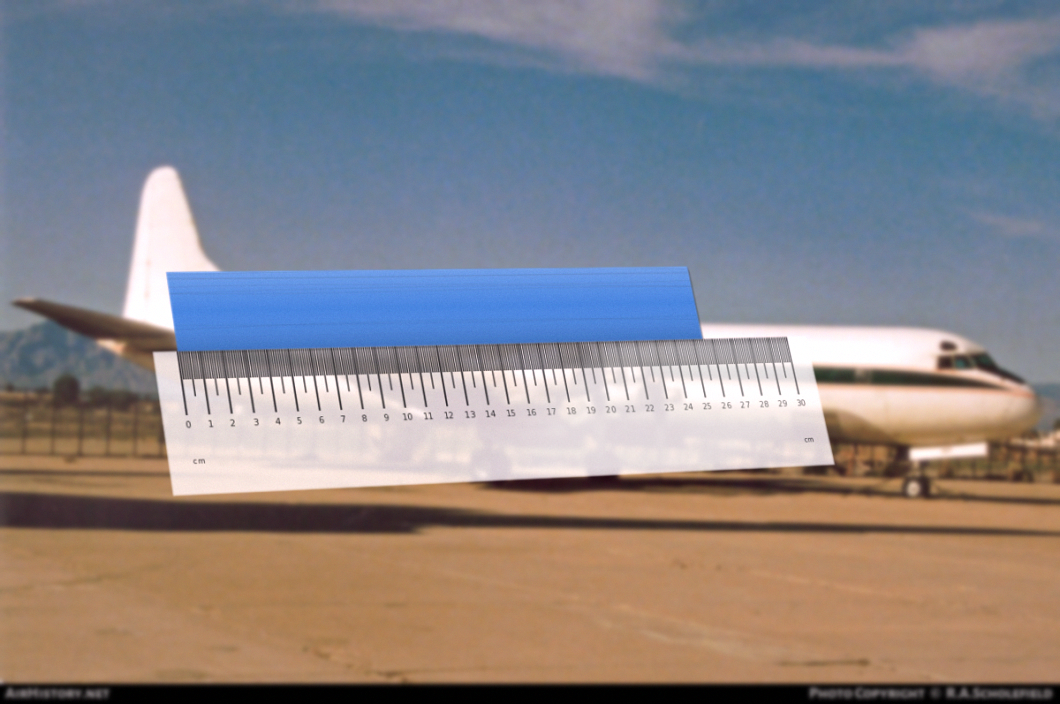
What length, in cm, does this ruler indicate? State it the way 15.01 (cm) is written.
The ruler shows 25.5 (cm)
